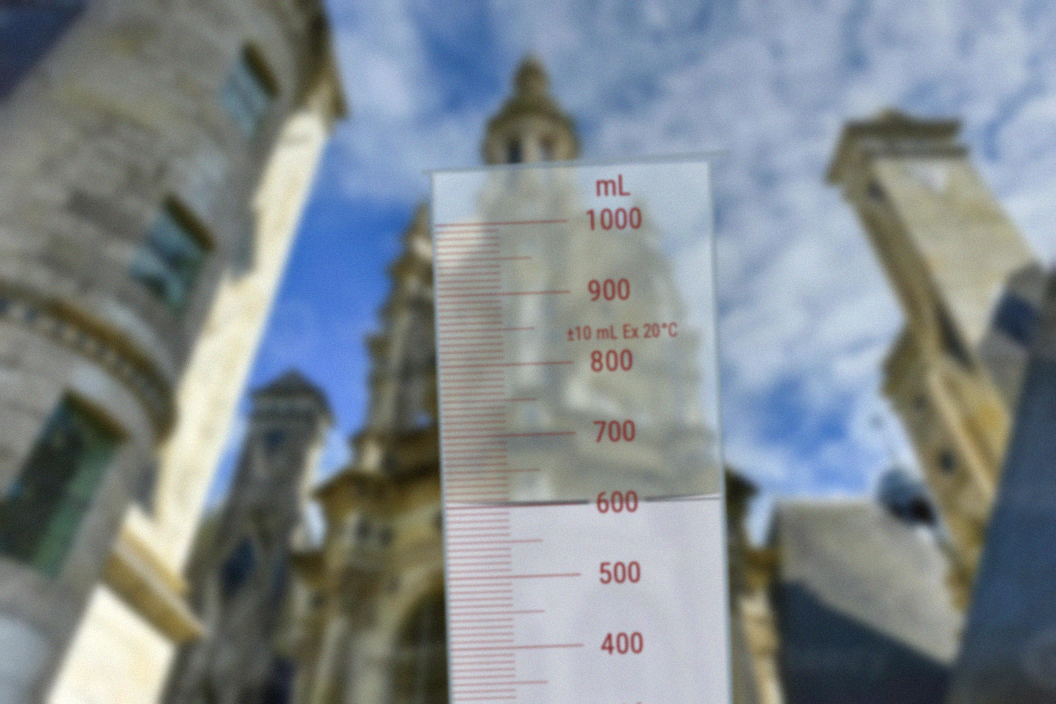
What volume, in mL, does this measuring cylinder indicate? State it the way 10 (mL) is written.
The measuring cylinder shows 600 (mL)
